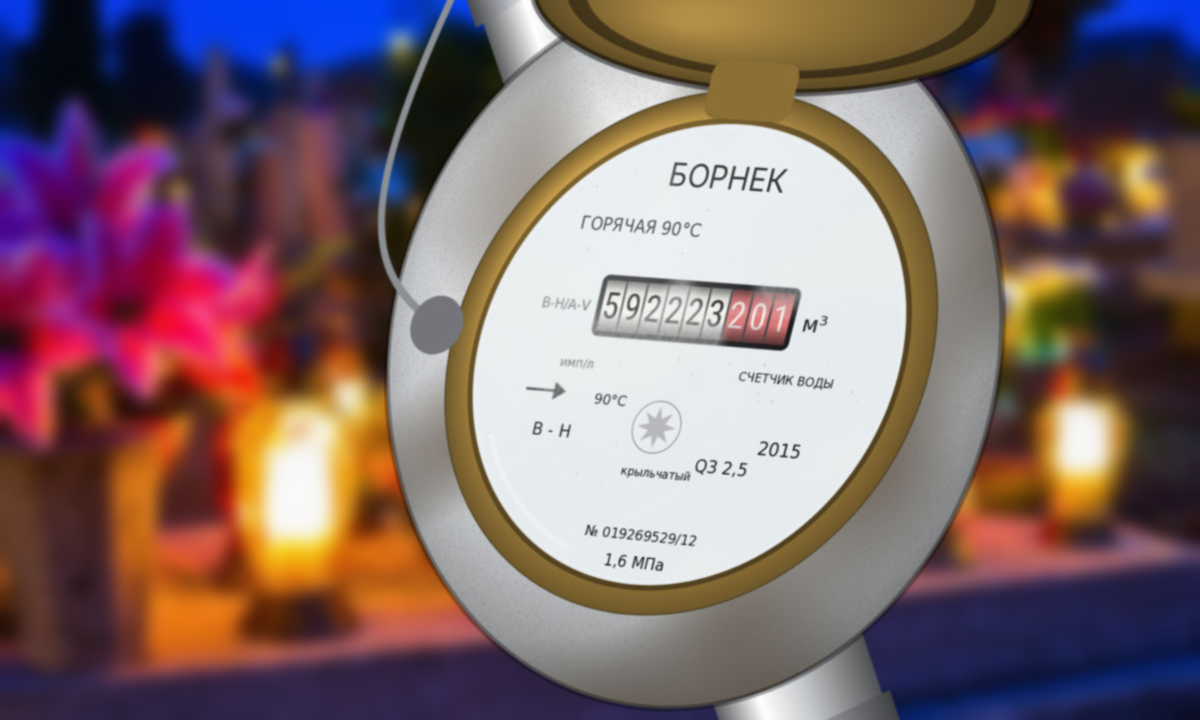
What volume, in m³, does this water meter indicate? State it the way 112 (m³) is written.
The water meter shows 592223.201 (m³)
